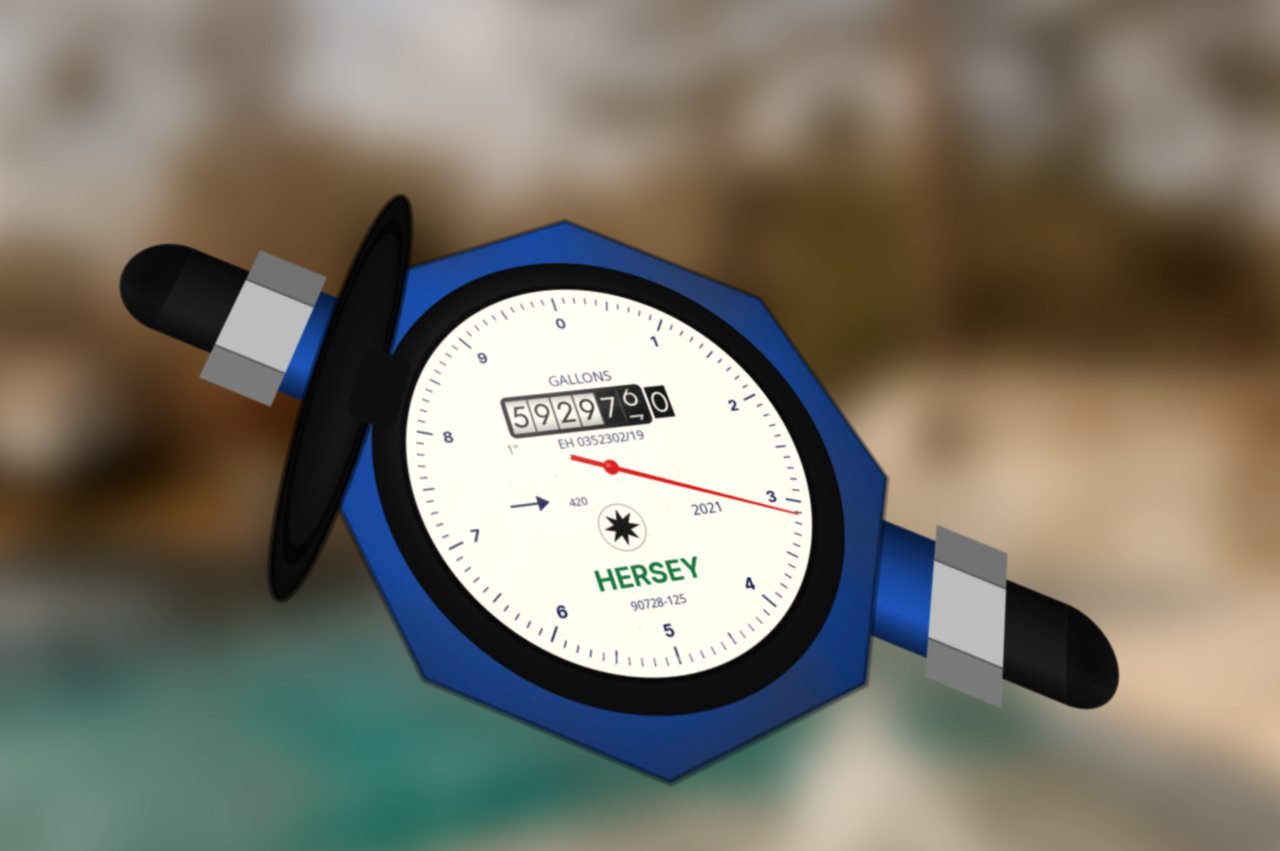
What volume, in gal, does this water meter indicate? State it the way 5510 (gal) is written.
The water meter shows 5929763.1 (gal)
